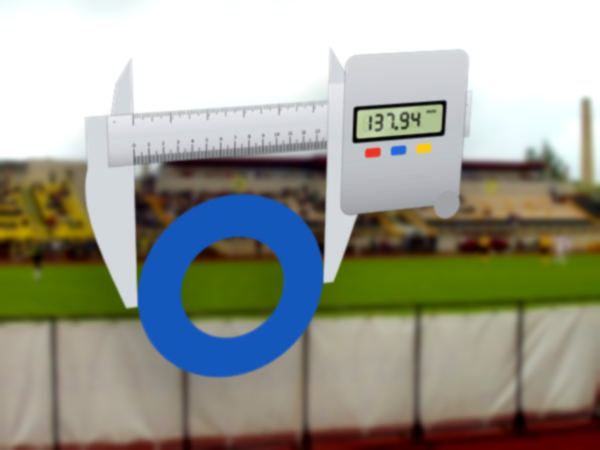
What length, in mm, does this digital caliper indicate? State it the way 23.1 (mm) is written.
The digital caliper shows 137.94 (mm)
